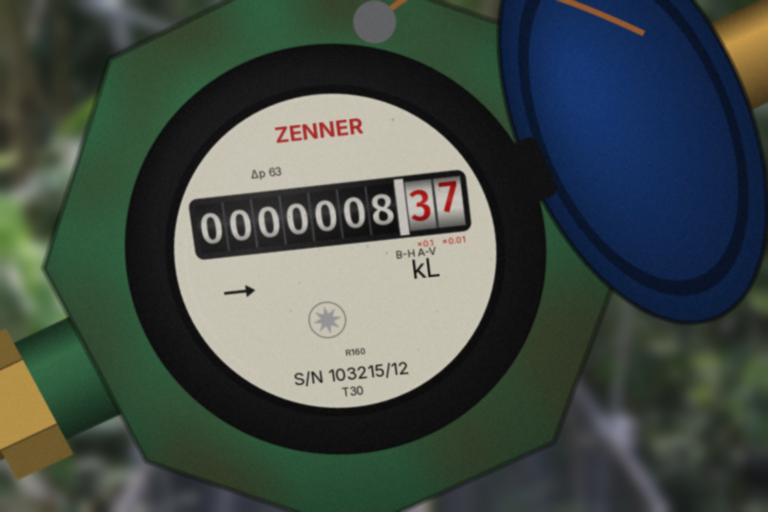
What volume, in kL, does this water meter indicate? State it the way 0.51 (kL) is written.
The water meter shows 8.37 (kL)
